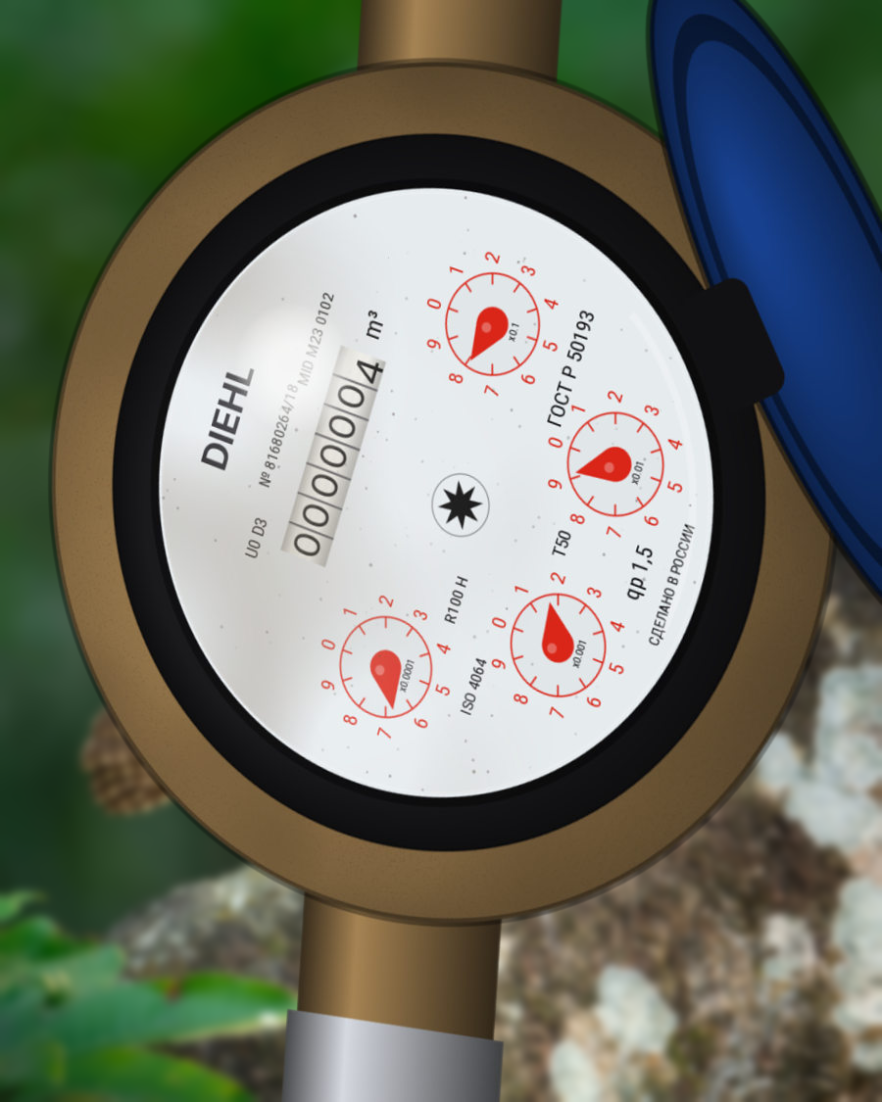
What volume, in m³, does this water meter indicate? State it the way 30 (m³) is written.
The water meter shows 3.7916 (m³)
